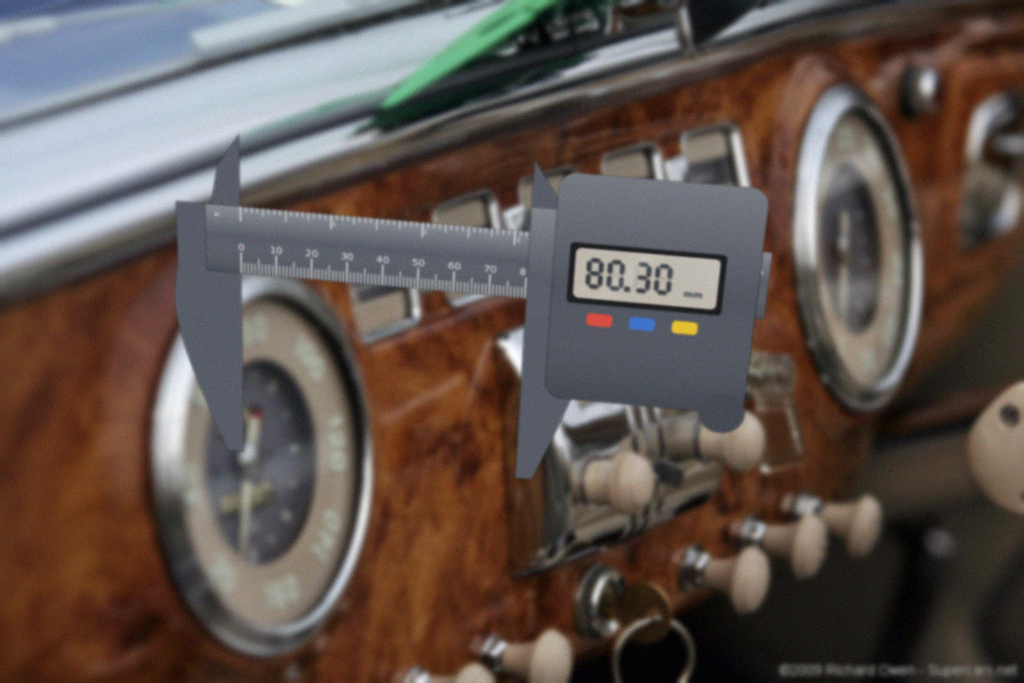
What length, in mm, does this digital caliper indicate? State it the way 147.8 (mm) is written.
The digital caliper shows 80.30 (mm)
